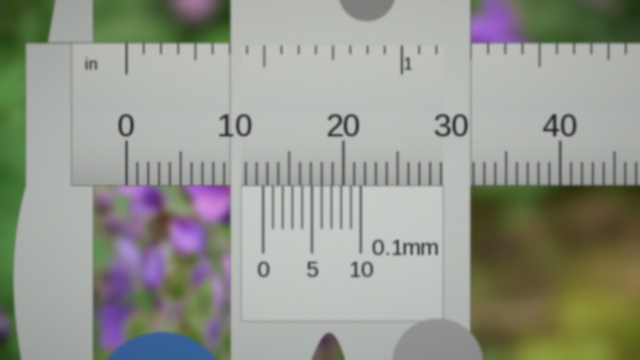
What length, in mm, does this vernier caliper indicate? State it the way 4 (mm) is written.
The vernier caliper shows 12.6 (mm)
